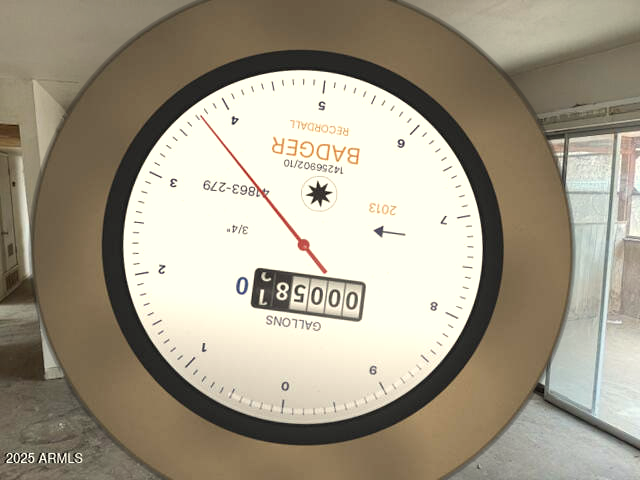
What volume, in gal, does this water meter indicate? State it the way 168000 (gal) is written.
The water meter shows 5813.7 (gal)
